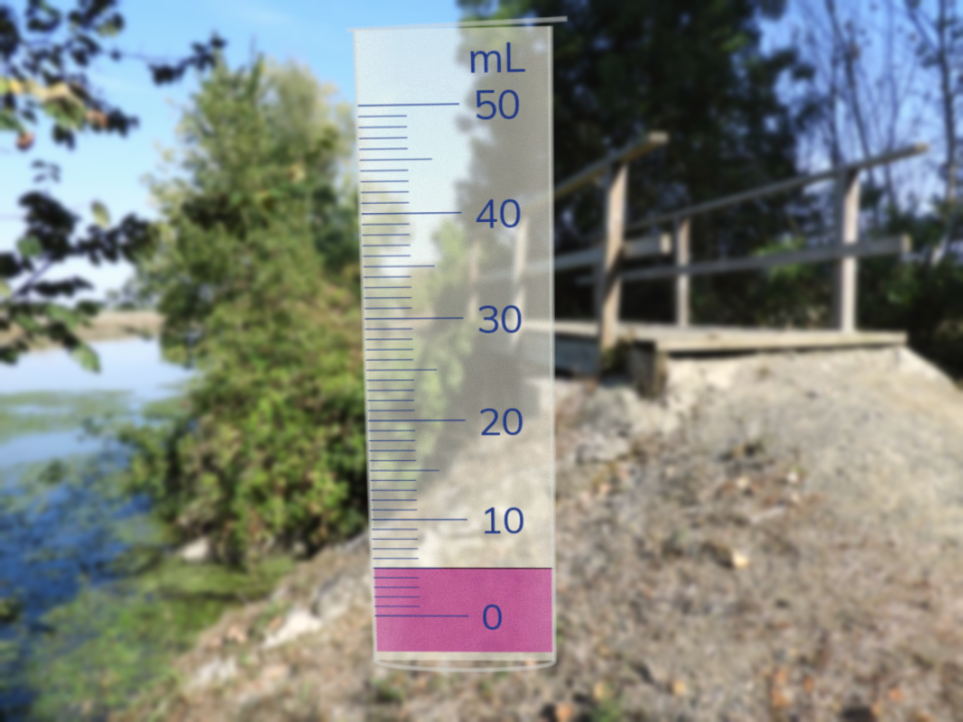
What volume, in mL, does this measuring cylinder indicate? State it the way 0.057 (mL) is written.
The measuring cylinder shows 5 (mL)
